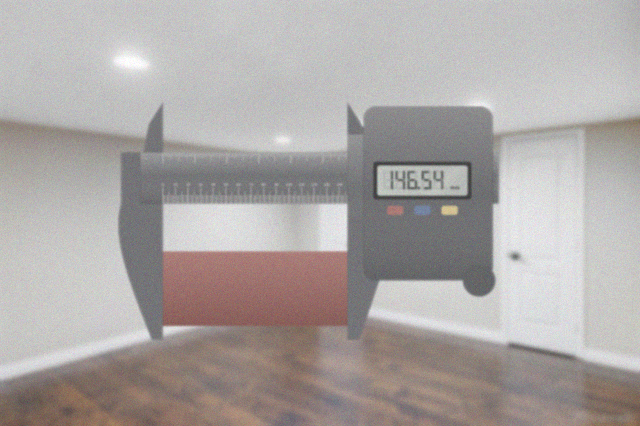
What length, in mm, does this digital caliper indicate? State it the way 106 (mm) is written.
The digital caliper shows 146.54 (mm)
